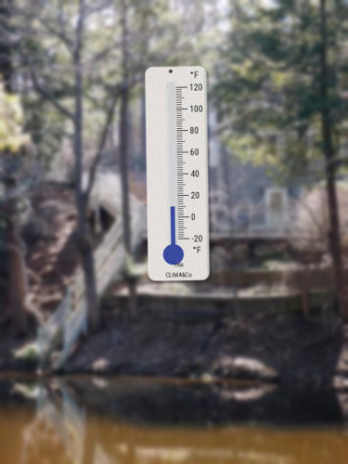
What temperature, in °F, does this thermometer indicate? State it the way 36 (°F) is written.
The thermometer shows 10 (°F)
